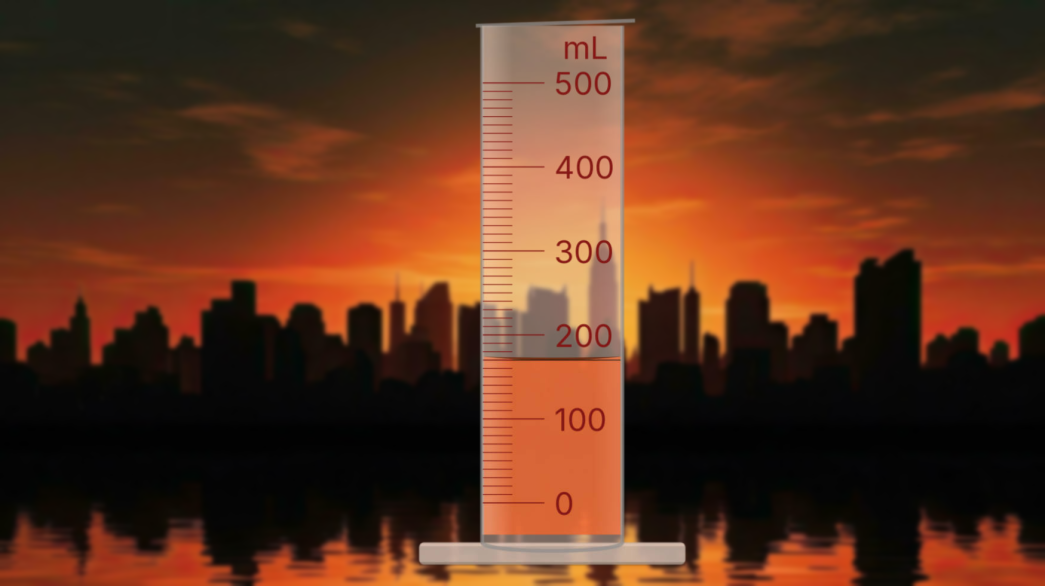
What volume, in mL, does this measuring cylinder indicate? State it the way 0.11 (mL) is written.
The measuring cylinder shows 170 (mL)
